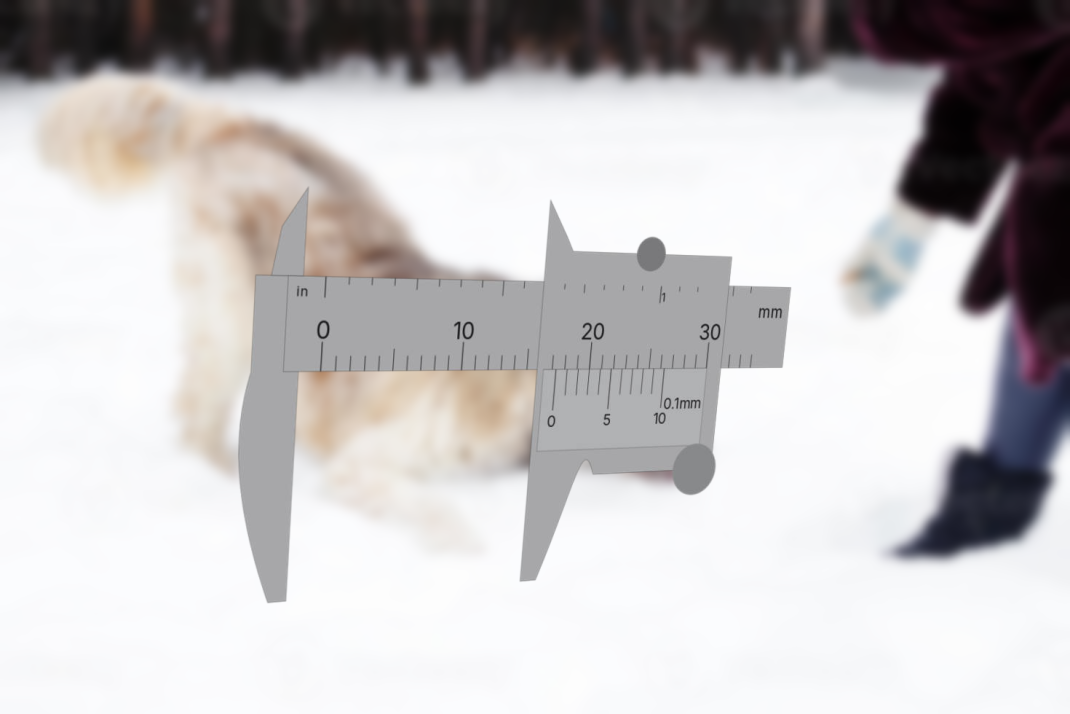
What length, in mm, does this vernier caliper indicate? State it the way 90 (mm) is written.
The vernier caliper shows 17.3 (mm)
